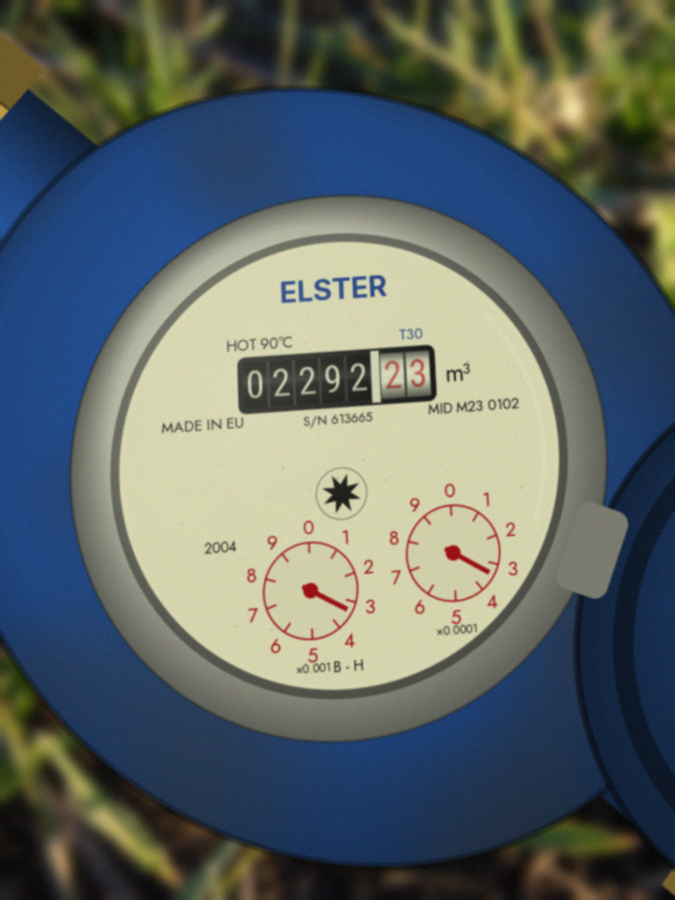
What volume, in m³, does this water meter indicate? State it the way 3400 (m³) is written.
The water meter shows 2292.2333 (m³)
